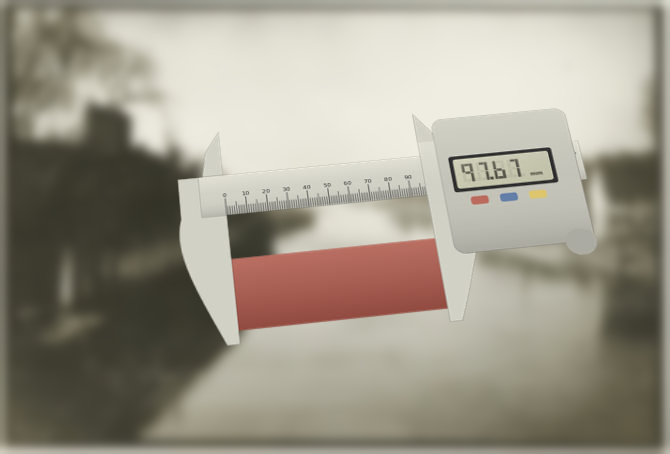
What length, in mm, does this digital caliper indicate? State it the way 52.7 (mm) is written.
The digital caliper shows 97.67 (mm)
